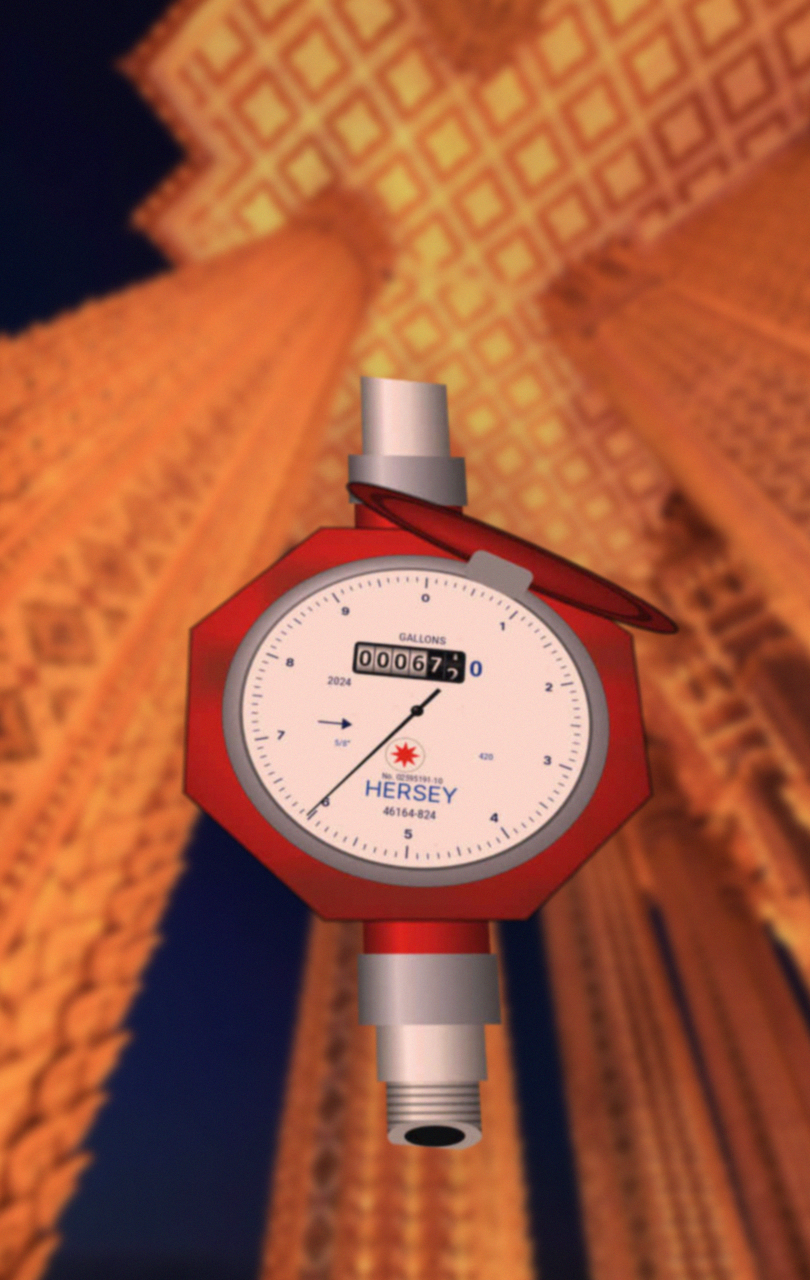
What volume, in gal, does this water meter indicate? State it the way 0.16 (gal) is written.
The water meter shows 6716.0 (gal)
